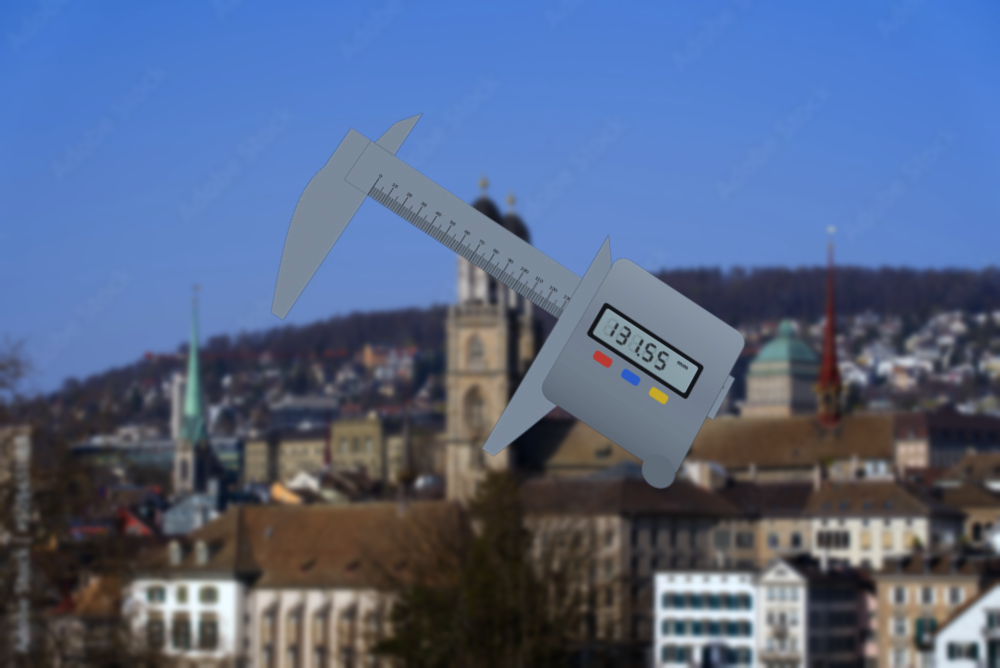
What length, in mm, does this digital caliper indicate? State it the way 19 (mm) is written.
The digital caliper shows 131.55 (mm)
